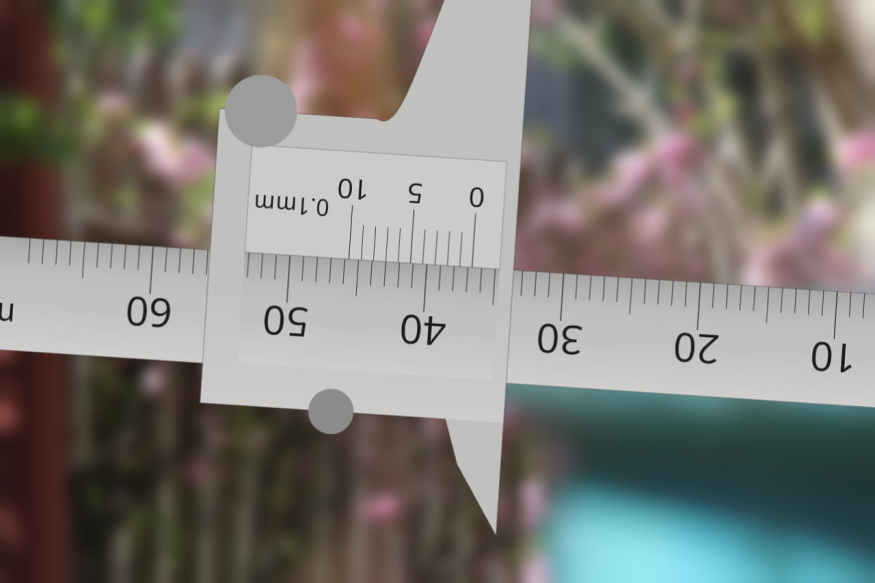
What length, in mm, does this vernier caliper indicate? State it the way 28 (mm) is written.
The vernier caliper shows 36.7 (mm)
